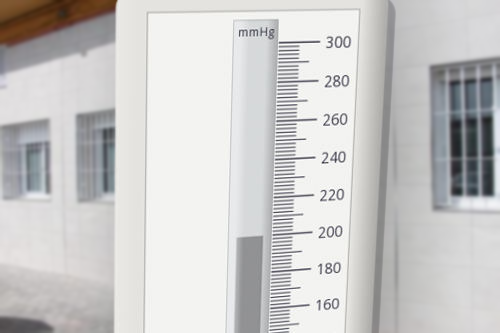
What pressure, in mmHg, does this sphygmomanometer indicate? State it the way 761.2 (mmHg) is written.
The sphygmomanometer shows 200 (mmHg)
